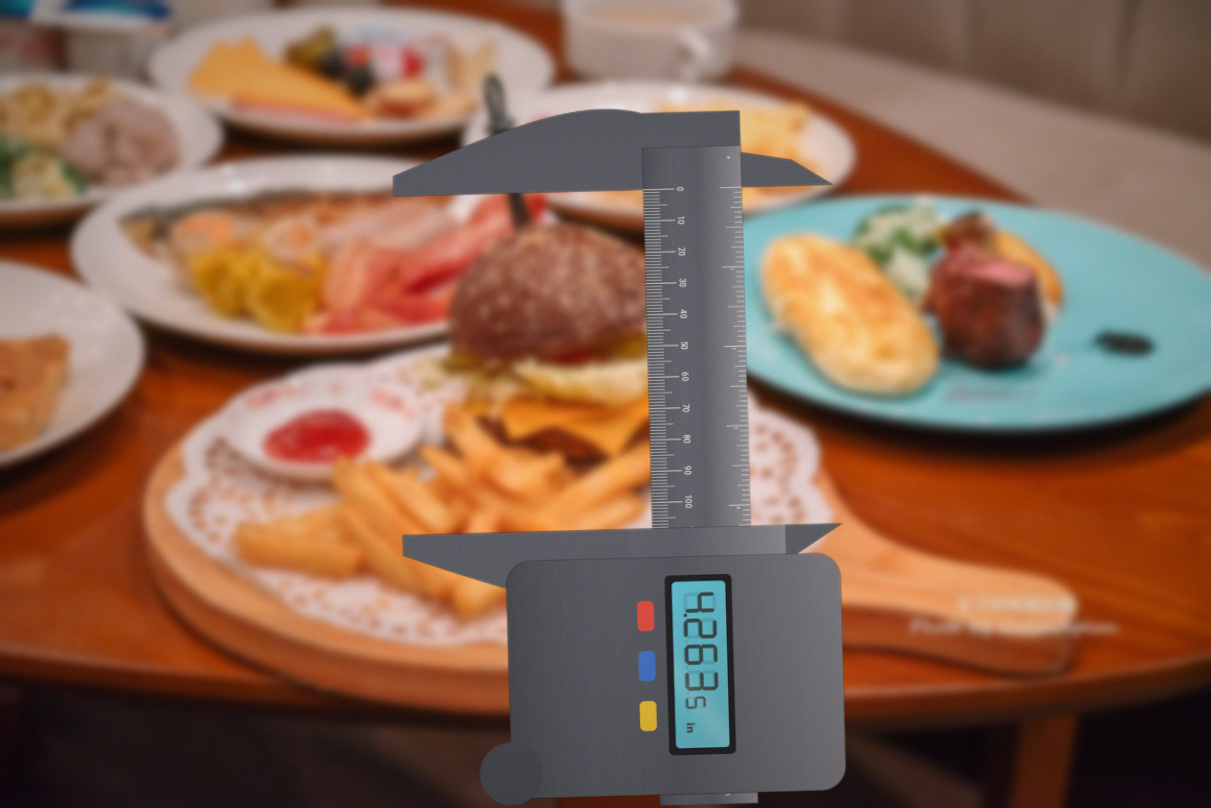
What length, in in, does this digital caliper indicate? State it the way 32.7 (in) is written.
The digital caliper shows 4.2635 (in)
